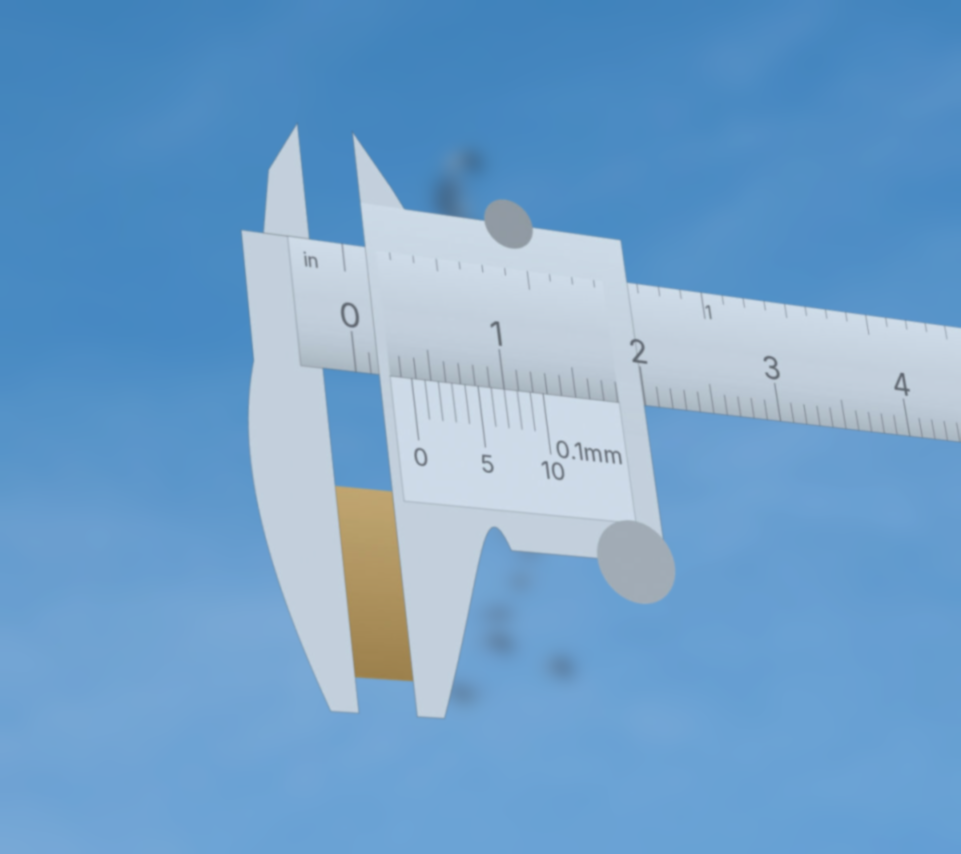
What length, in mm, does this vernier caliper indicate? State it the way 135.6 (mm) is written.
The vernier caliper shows 3.7 (mm)
